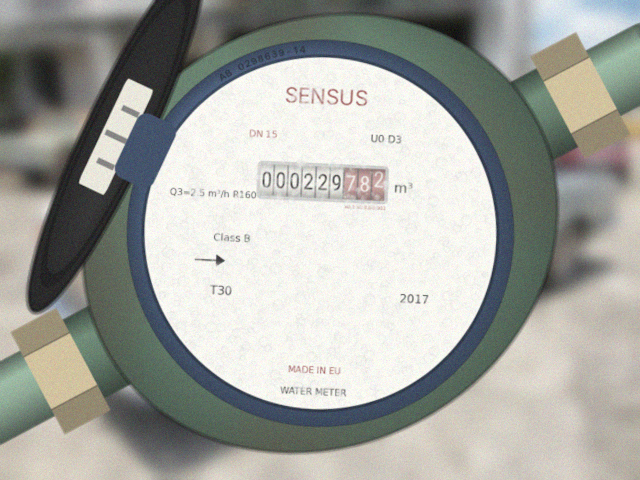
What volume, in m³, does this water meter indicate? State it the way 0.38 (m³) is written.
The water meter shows 229.782 (m³)
